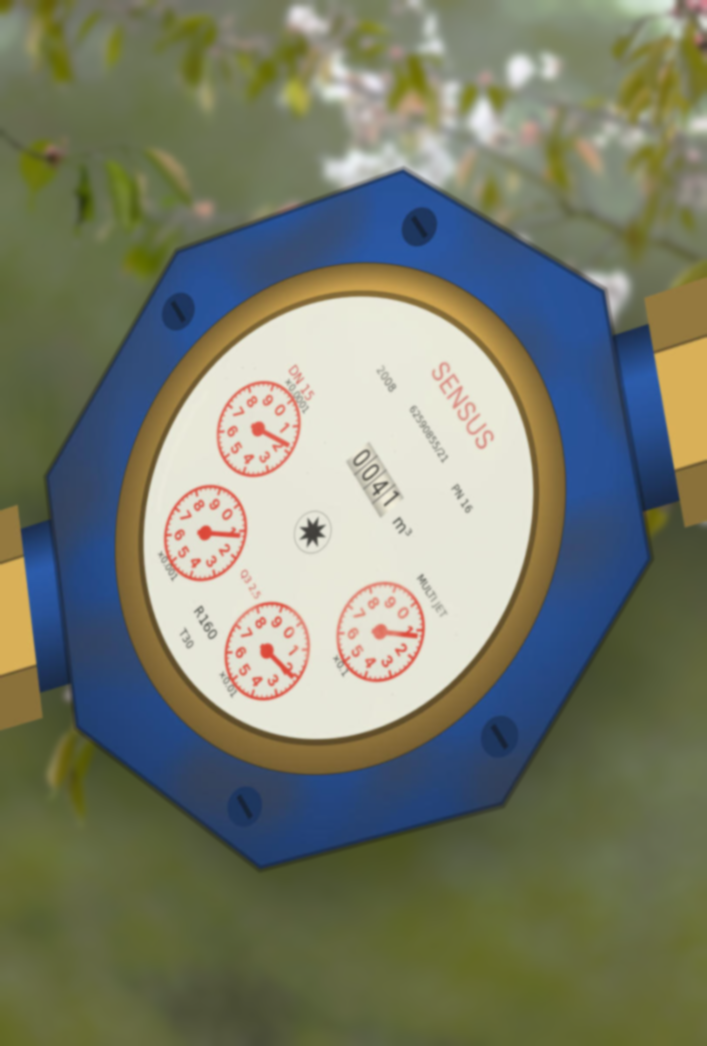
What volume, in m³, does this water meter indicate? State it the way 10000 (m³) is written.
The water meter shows 41.1211 (m³)
